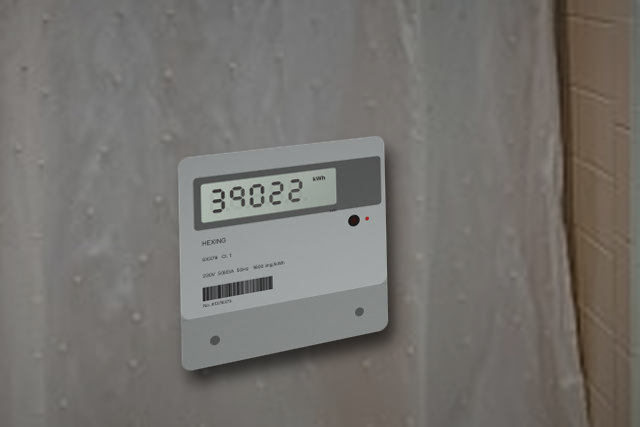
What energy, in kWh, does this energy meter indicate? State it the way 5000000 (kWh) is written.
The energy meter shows 39022 (kWh)
